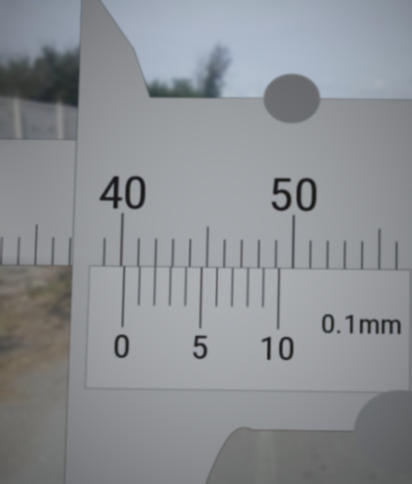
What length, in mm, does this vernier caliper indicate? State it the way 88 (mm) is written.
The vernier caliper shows 40.2 (mm)
